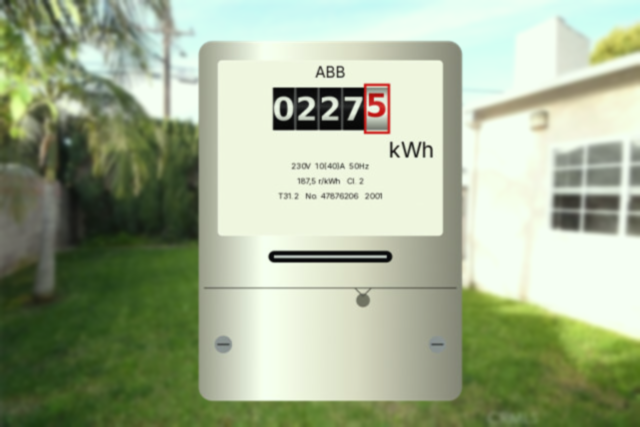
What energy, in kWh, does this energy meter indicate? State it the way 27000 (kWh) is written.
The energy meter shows 227.5 (kWh)
